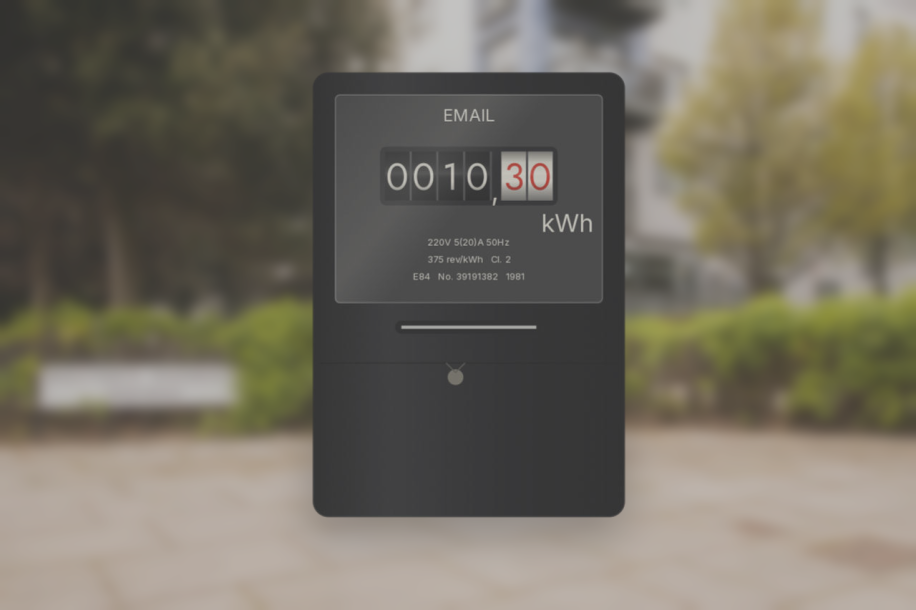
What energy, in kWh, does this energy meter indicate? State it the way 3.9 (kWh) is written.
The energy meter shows 10.30 (kWh)
